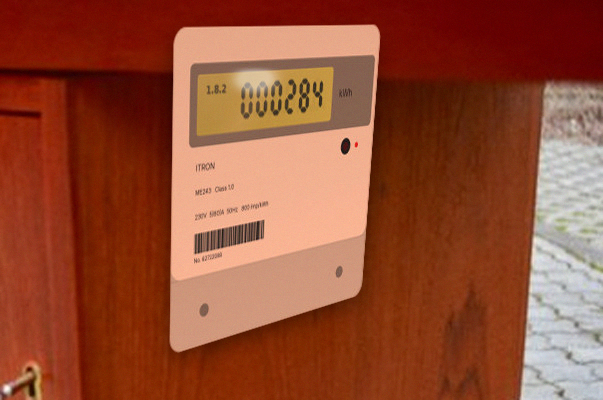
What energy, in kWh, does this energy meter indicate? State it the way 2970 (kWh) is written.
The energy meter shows 284 (kWh)
